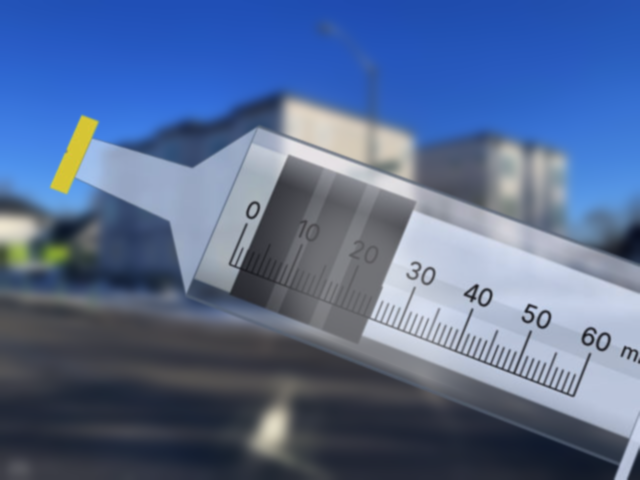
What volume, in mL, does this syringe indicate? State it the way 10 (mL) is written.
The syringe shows 2 (mL)
